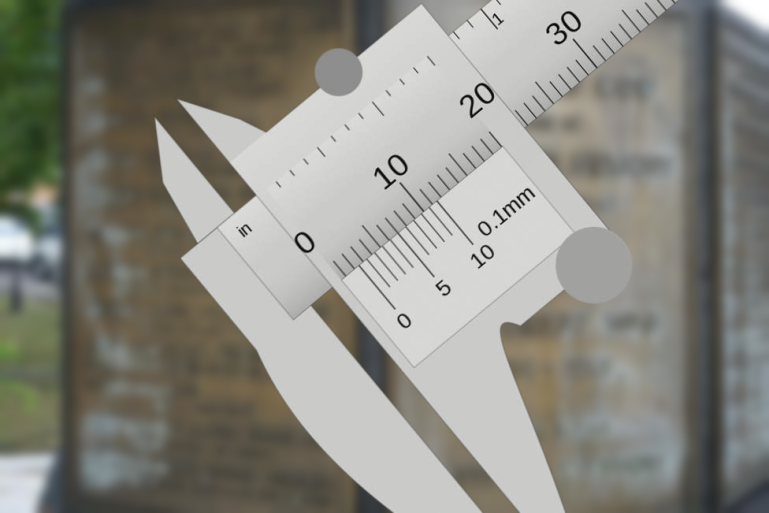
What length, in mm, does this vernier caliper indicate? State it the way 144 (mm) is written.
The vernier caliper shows 2.5 (mm)
